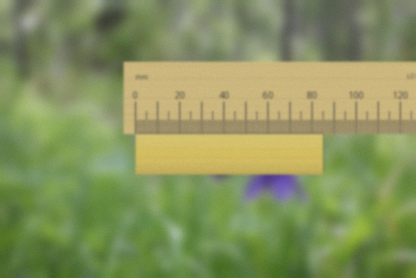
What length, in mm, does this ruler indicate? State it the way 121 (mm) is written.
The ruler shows 85 (mm)
